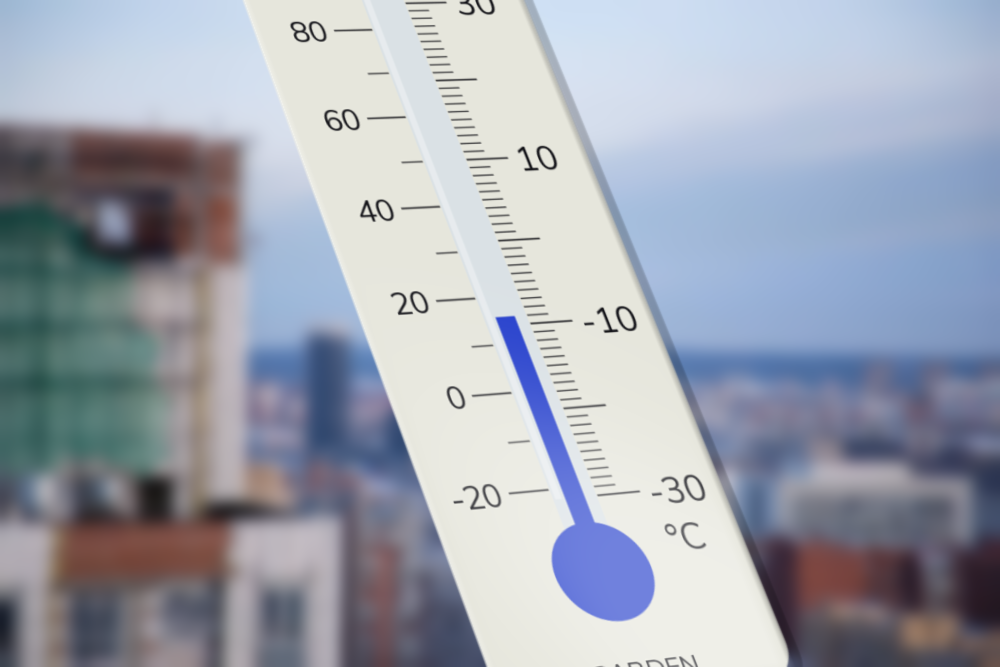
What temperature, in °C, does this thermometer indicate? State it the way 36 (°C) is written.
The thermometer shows -9 (°C)
